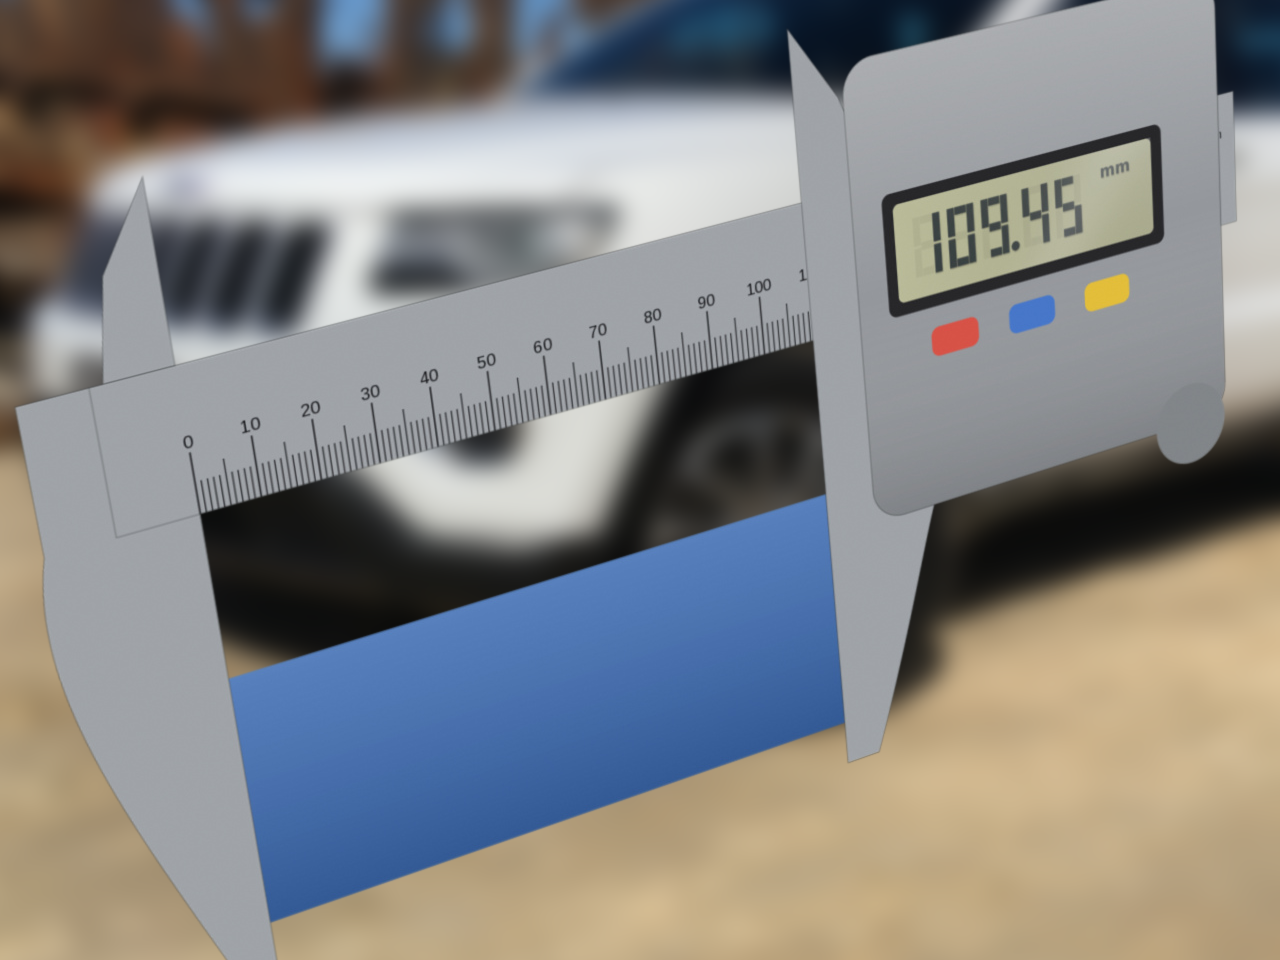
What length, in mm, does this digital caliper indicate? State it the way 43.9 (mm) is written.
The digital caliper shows 109.45 (mm)
